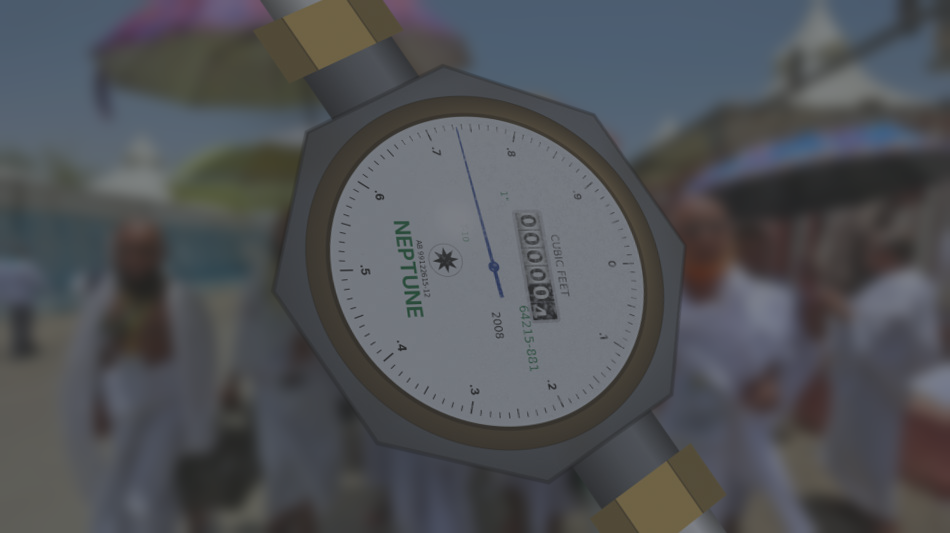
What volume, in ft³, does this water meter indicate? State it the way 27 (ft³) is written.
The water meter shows 3.73 (ft³)
